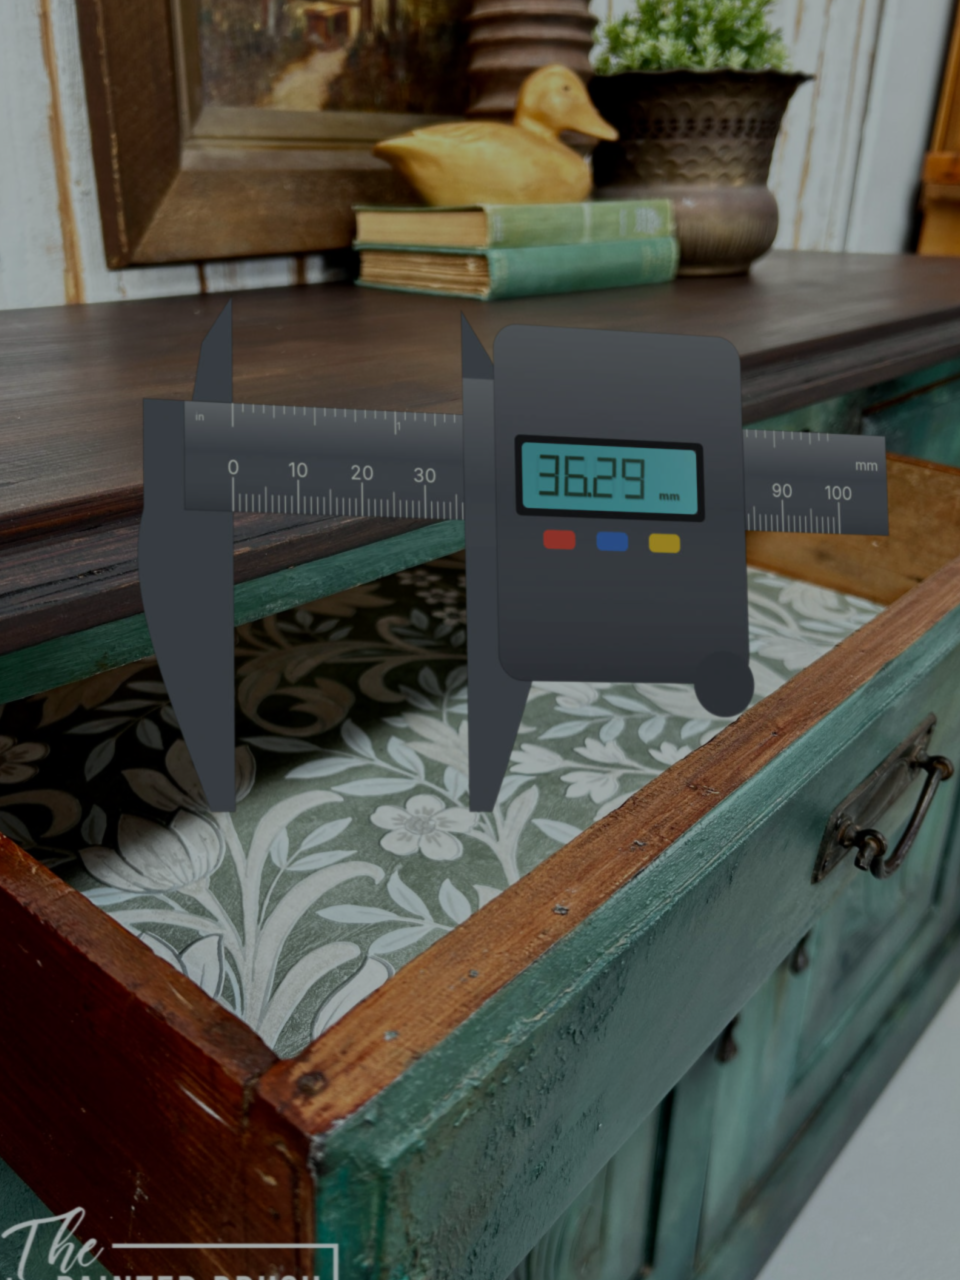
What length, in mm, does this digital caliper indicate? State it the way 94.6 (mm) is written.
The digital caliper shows 36.29 (mm)
